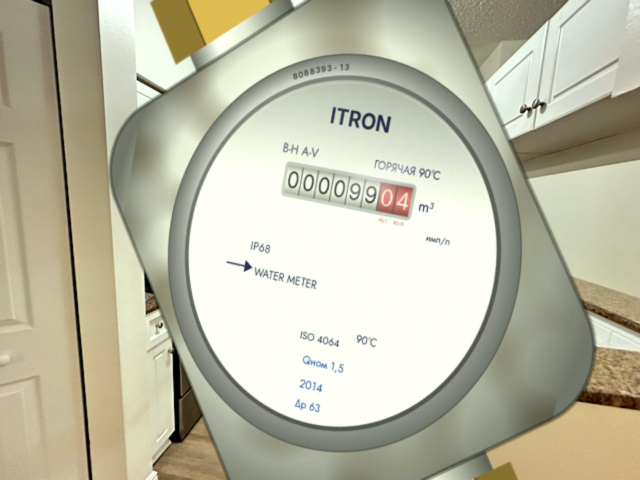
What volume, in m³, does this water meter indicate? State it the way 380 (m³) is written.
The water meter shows 99.04 (m³)
